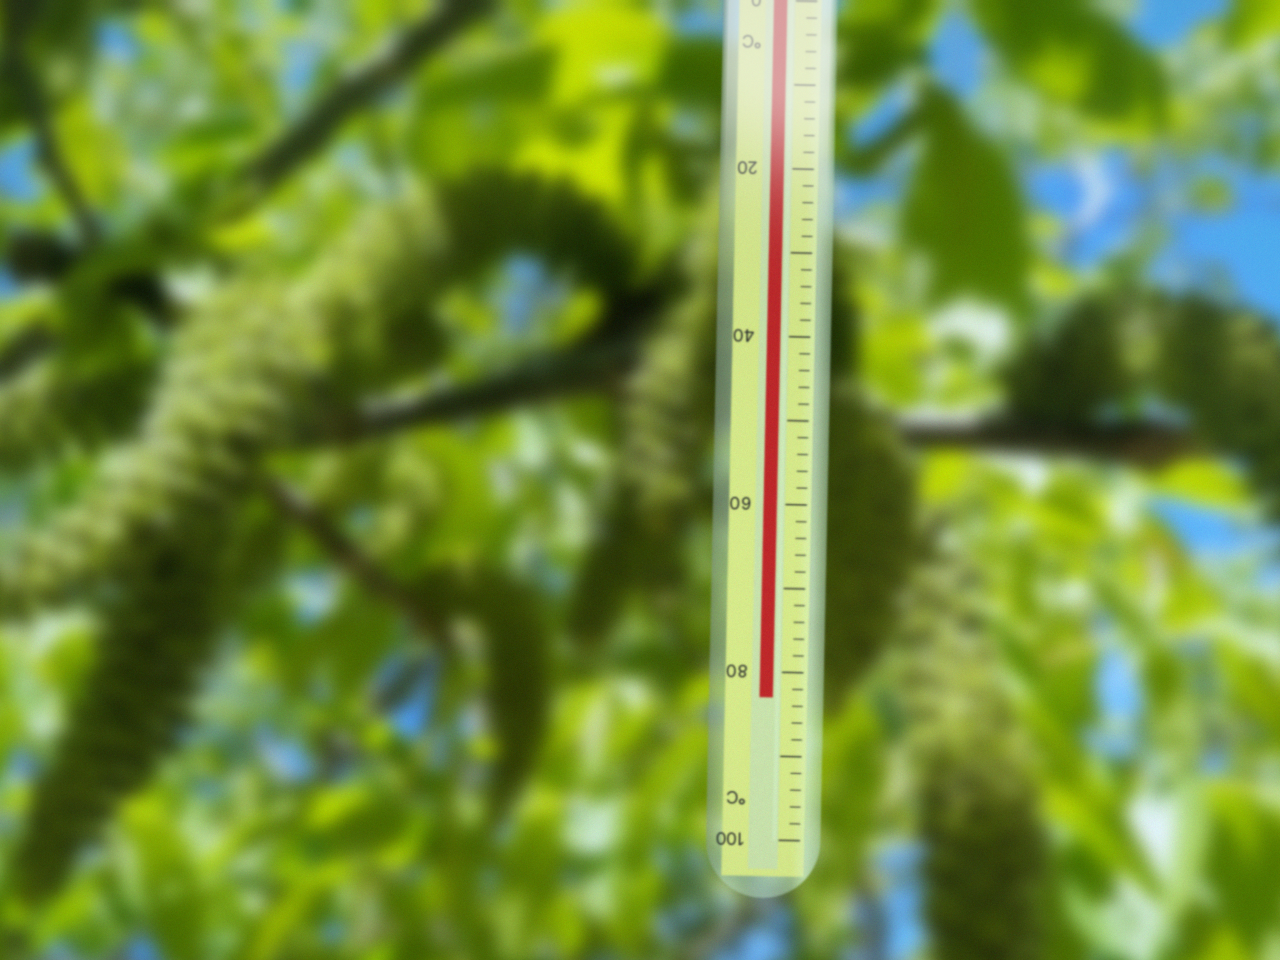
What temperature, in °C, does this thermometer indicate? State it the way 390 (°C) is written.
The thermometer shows 83 (°C)
